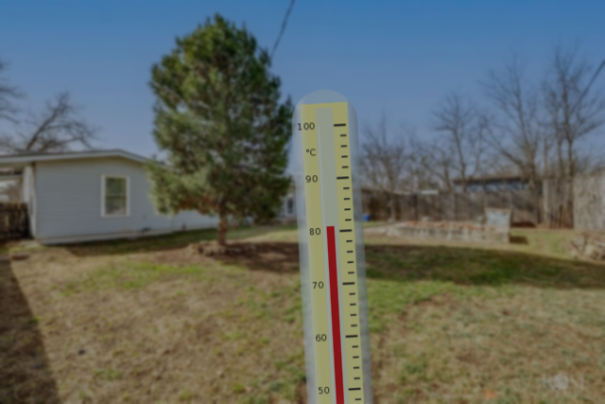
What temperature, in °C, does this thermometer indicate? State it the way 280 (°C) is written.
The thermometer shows 81 (°C)
